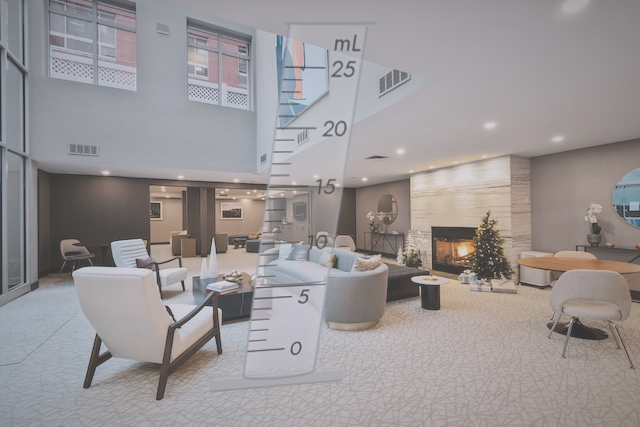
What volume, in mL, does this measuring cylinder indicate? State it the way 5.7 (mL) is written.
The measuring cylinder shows 6 (mL)
